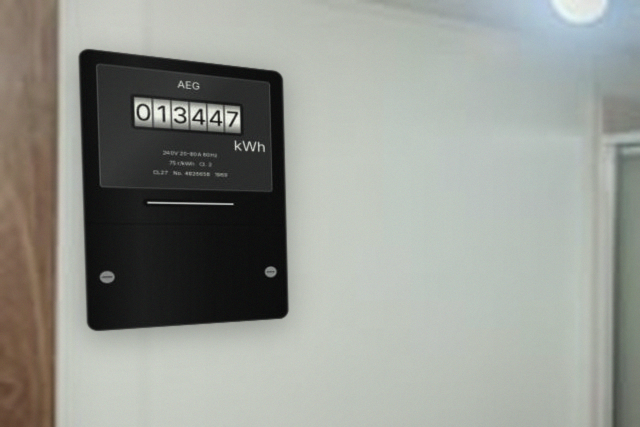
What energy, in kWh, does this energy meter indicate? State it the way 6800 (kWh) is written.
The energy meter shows 13447 (kWh)
